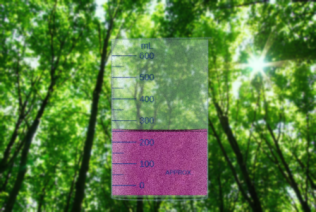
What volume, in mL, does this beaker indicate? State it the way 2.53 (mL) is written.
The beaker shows 250 (mL)
